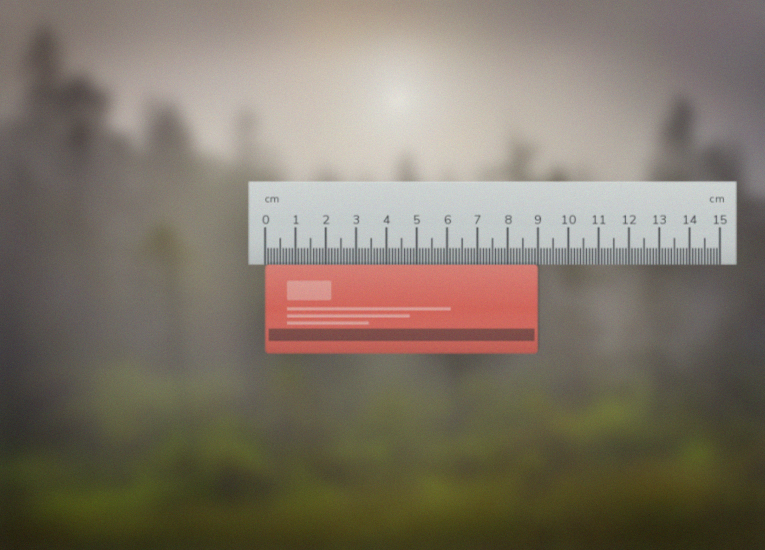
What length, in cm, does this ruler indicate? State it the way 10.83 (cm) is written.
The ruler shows 9 (cm)
